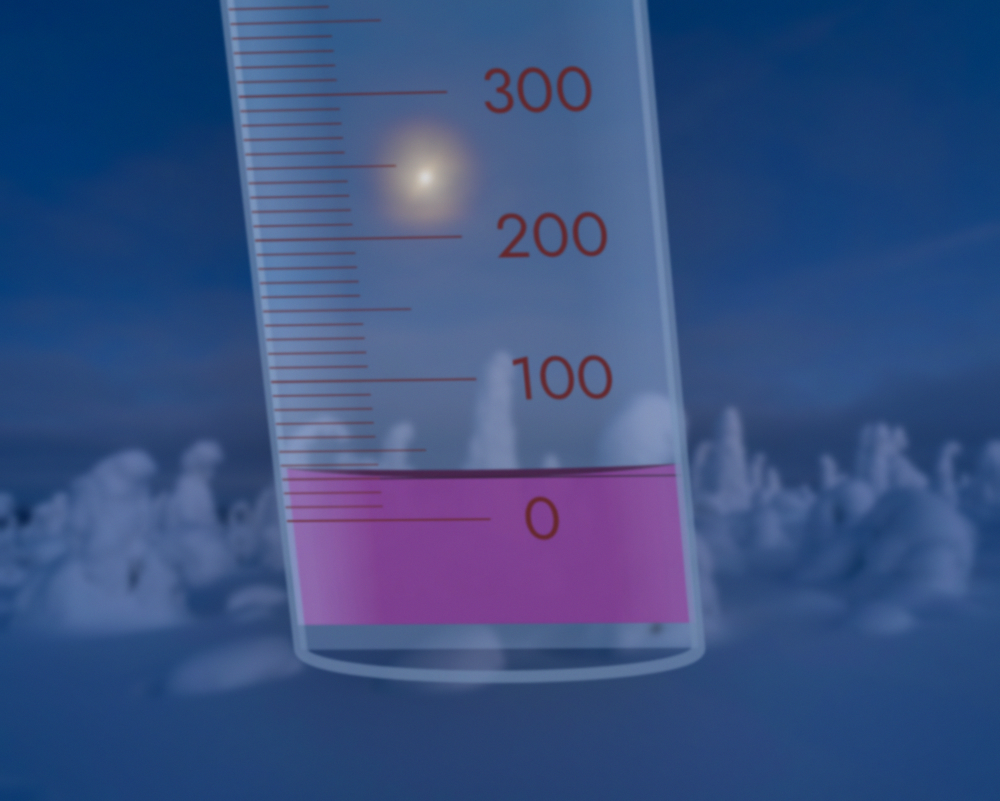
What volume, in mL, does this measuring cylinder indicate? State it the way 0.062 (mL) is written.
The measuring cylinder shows 30 (mL)
